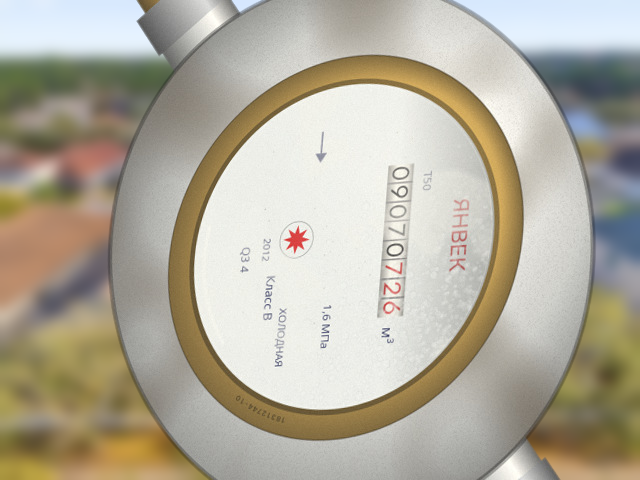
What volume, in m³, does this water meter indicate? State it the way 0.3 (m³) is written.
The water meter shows 9070.726 (m³)
